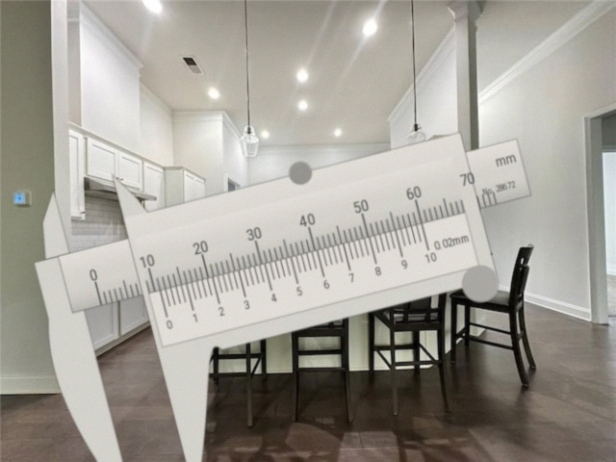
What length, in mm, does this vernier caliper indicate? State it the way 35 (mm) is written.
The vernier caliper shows 11.0 (mm)
